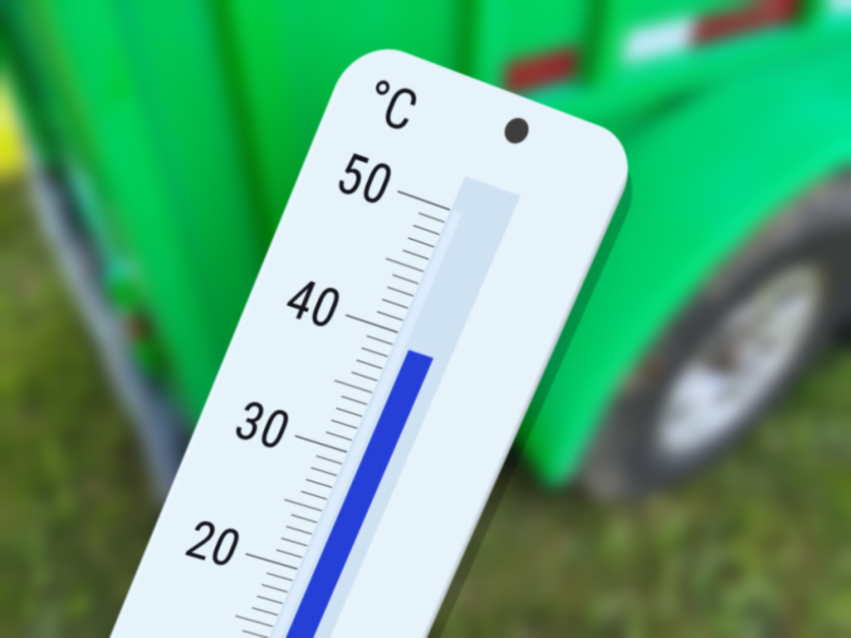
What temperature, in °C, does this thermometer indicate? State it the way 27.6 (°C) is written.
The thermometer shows 39 (°C)
